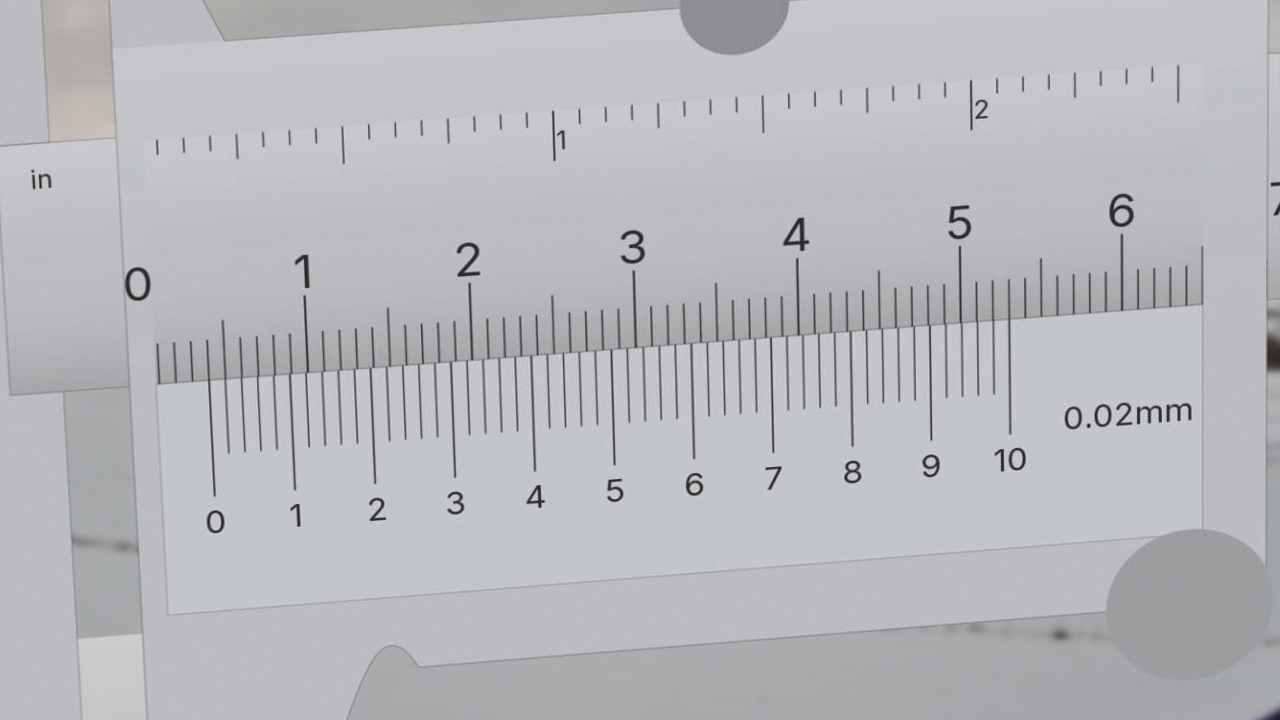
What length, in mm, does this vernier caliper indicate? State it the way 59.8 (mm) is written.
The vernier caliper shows 4.0 (mm)
